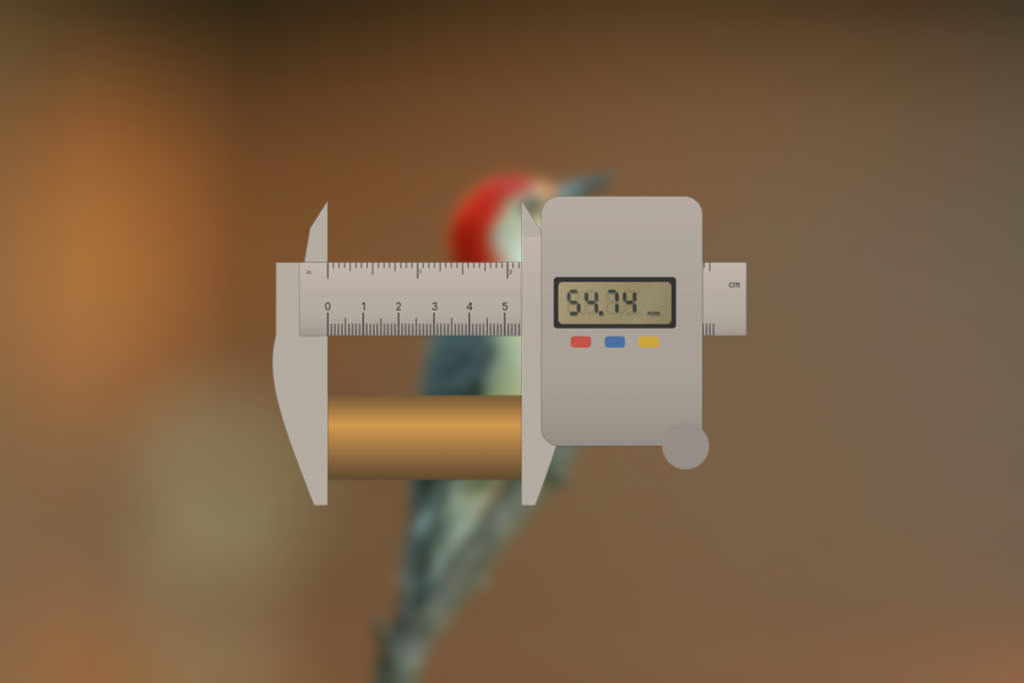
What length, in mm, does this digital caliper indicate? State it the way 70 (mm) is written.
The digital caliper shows 54.74 (mm)
